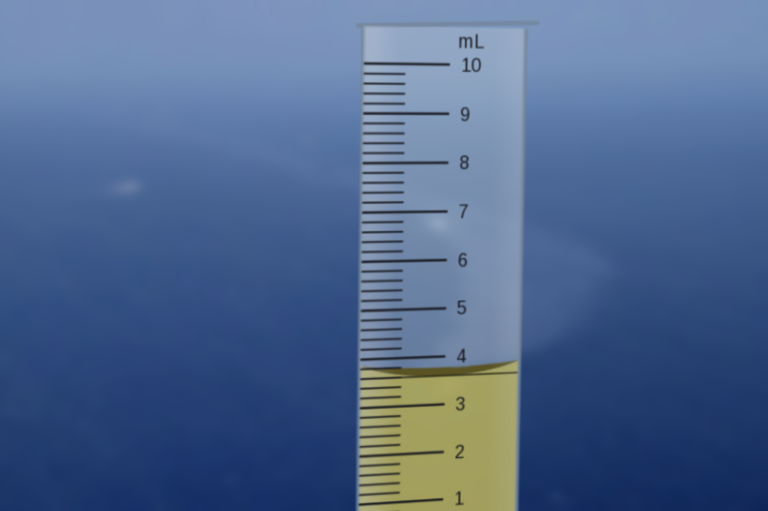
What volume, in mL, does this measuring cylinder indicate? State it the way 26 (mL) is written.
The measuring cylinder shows 3.6 (mL)
